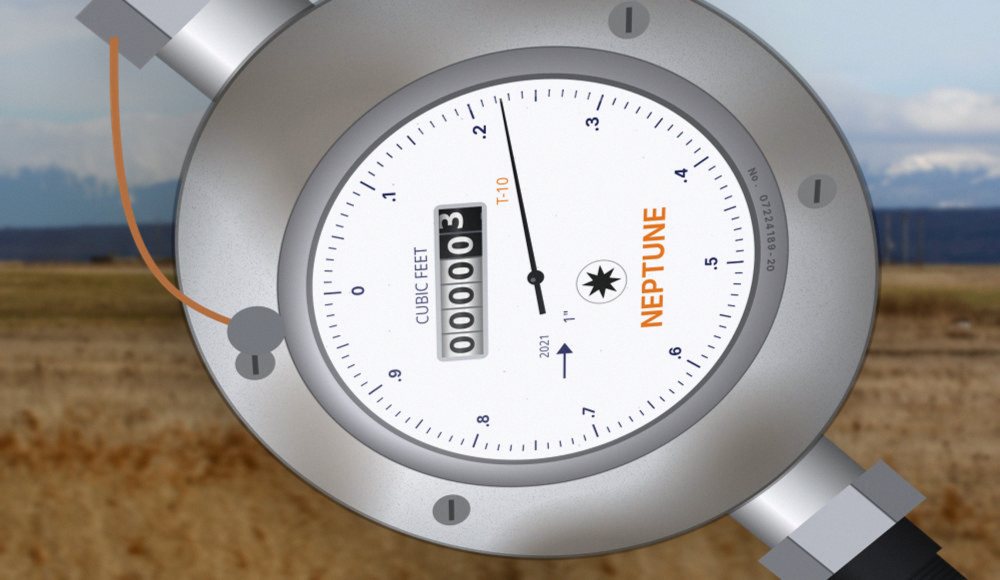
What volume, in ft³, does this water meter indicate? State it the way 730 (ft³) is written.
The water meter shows 3.22 (ft³)
